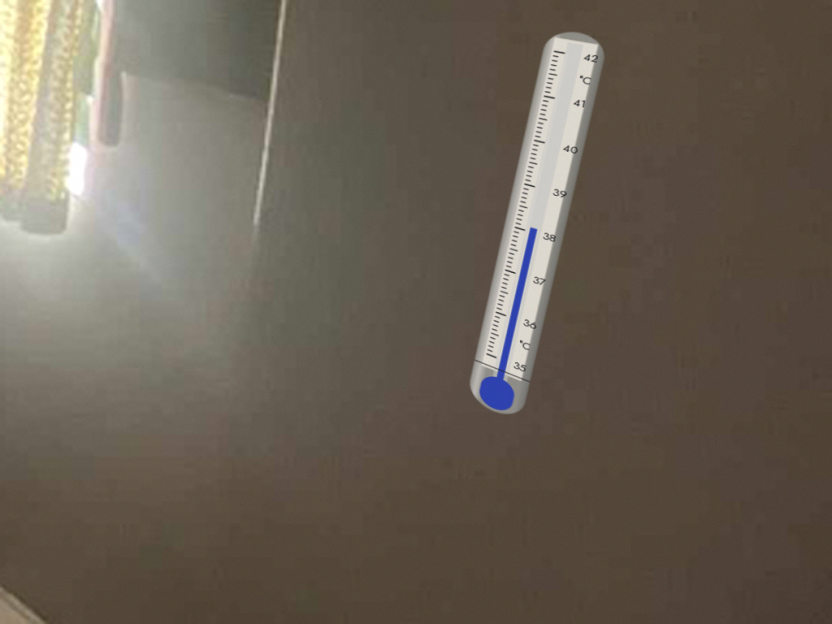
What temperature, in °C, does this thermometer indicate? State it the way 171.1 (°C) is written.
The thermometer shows 38.1 (°C)
